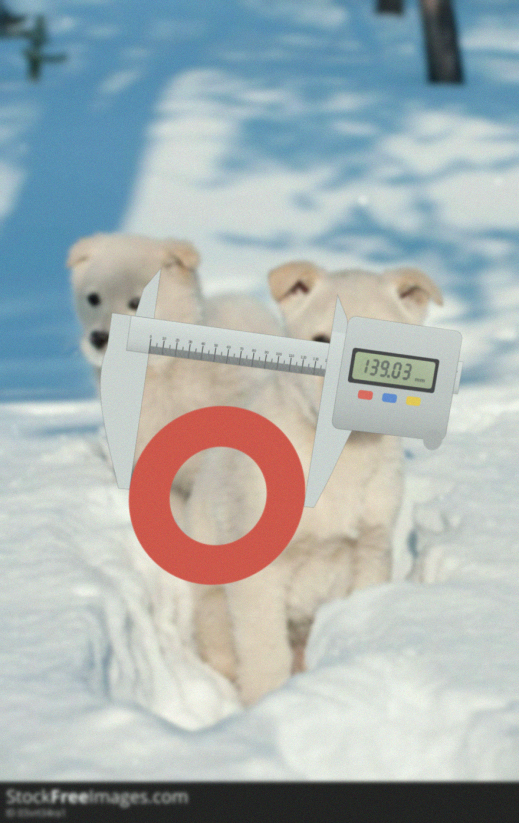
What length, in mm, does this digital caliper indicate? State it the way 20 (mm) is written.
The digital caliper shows 139.03 (mm)
